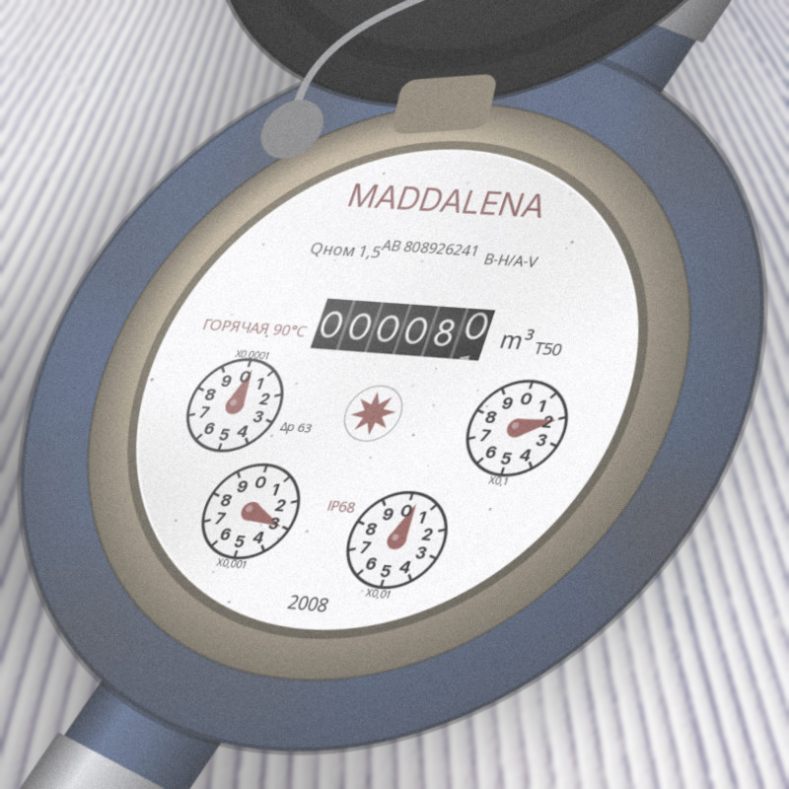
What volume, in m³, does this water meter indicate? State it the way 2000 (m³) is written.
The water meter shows 80.2030 (m³)
